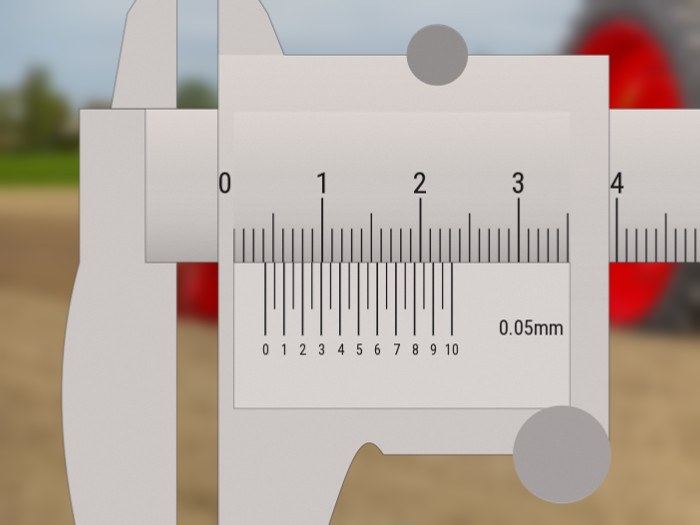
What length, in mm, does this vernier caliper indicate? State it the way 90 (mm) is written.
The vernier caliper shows 4.2 (mm)
